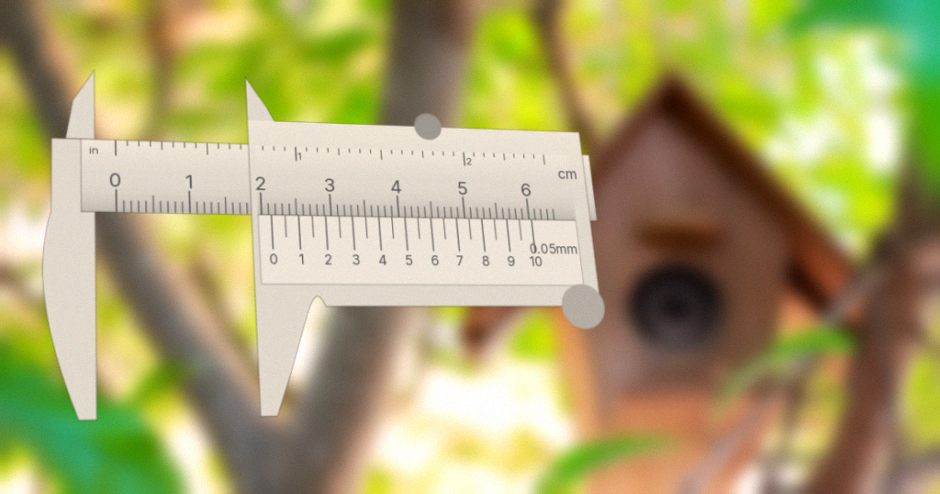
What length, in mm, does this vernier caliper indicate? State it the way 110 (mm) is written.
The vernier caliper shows 21.4 (mm)
